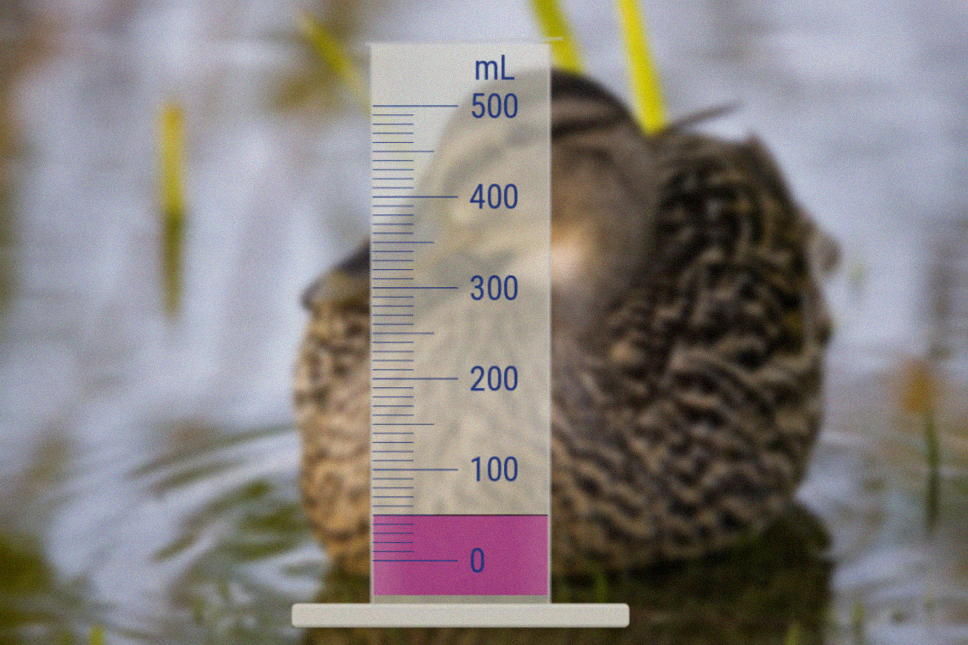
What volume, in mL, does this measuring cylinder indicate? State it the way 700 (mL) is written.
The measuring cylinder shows 50 (mL)
